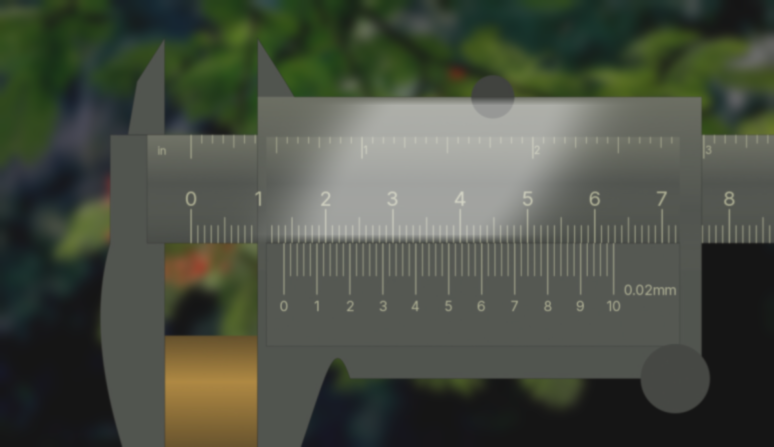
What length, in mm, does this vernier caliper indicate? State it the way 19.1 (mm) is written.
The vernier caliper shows 13.8 (mm)
